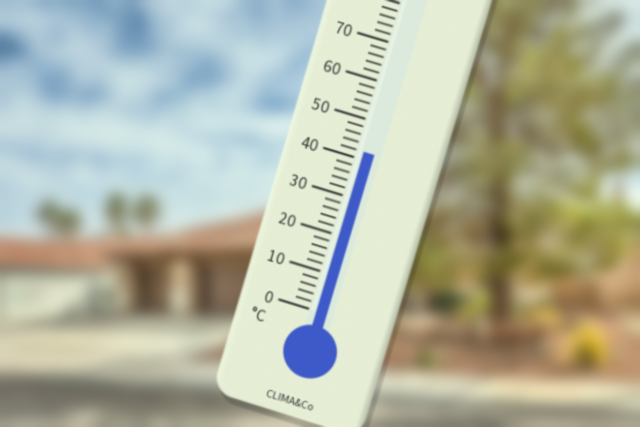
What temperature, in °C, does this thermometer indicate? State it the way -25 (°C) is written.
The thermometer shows 42 (°C)
